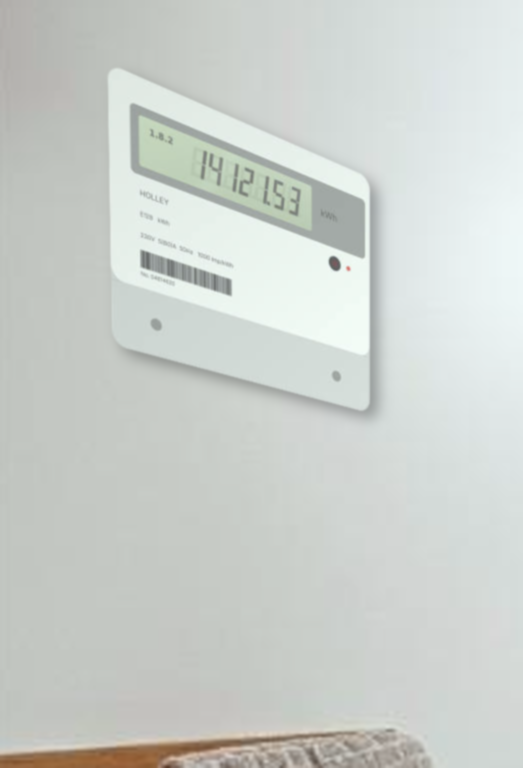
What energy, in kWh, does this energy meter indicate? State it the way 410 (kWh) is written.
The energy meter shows 14121.53 (kWh)
